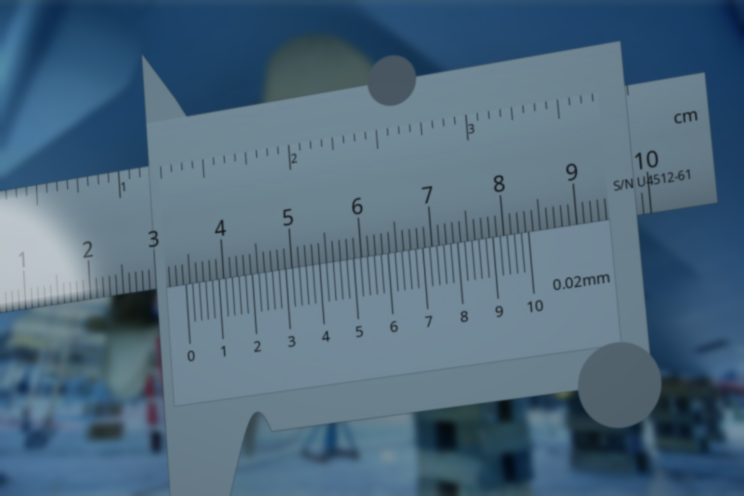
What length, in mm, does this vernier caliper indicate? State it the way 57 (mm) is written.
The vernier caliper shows 34.4 (mm)
